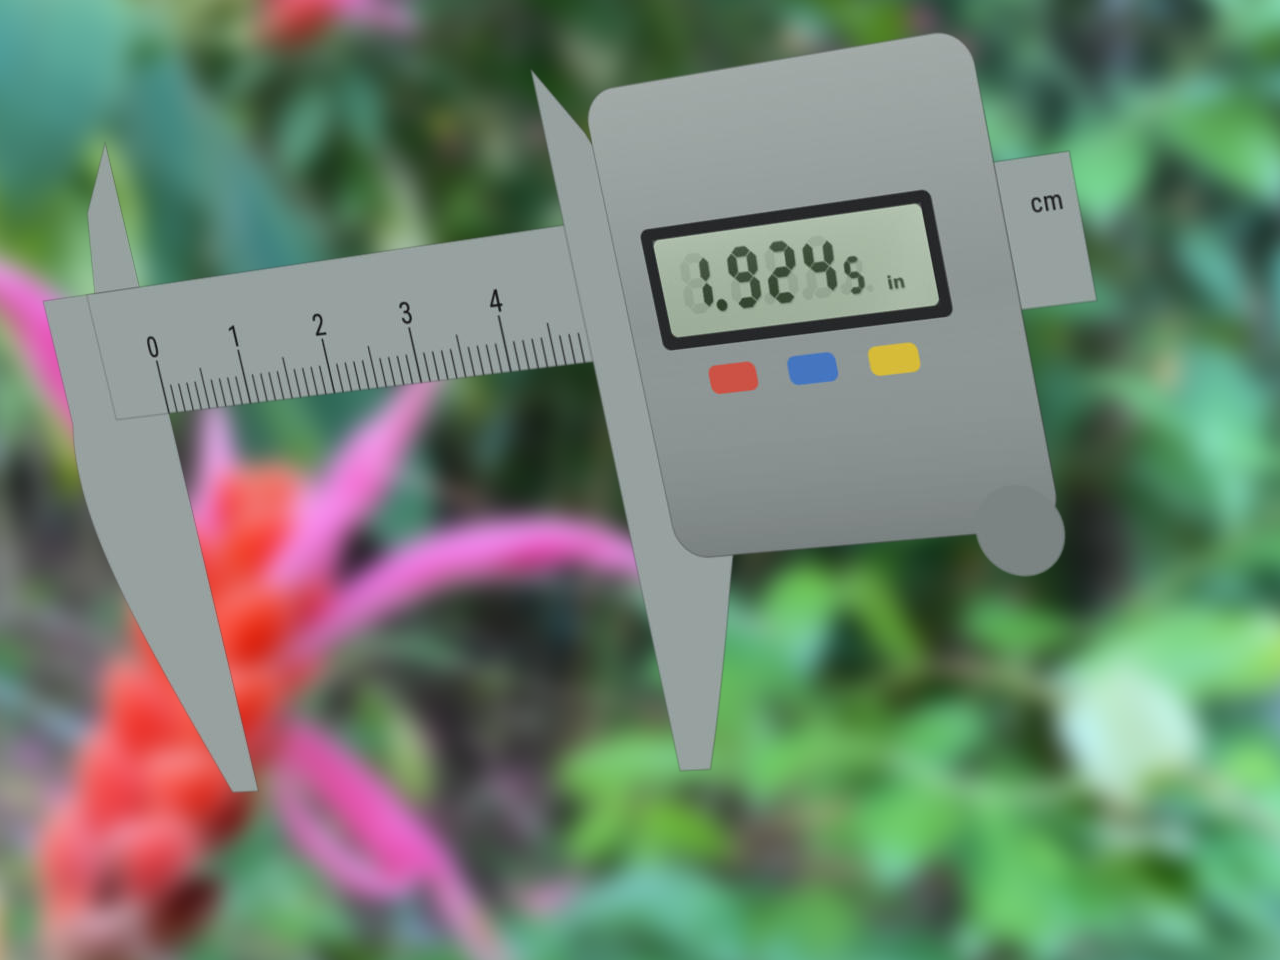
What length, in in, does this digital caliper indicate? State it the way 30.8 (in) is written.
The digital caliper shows 1.9245 (in)
